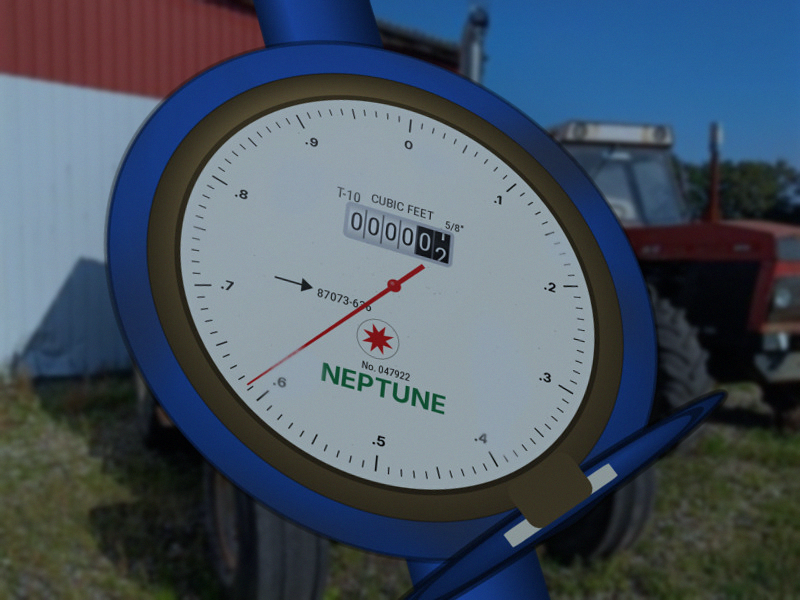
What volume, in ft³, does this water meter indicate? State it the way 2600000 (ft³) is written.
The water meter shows 1.61 (ft³)
